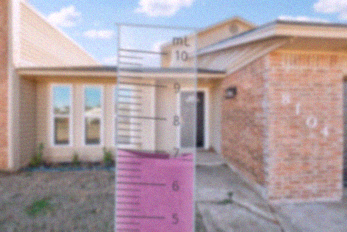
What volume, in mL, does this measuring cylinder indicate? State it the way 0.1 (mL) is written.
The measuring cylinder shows 6.8 (mL)
